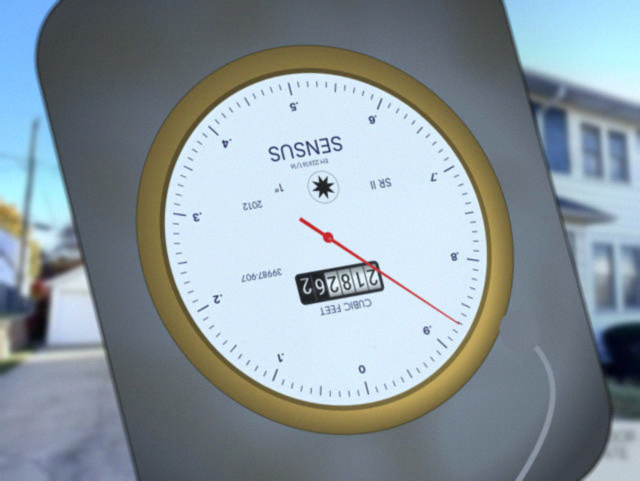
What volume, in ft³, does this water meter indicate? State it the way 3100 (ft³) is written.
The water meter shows 218261.87 (ft³)
